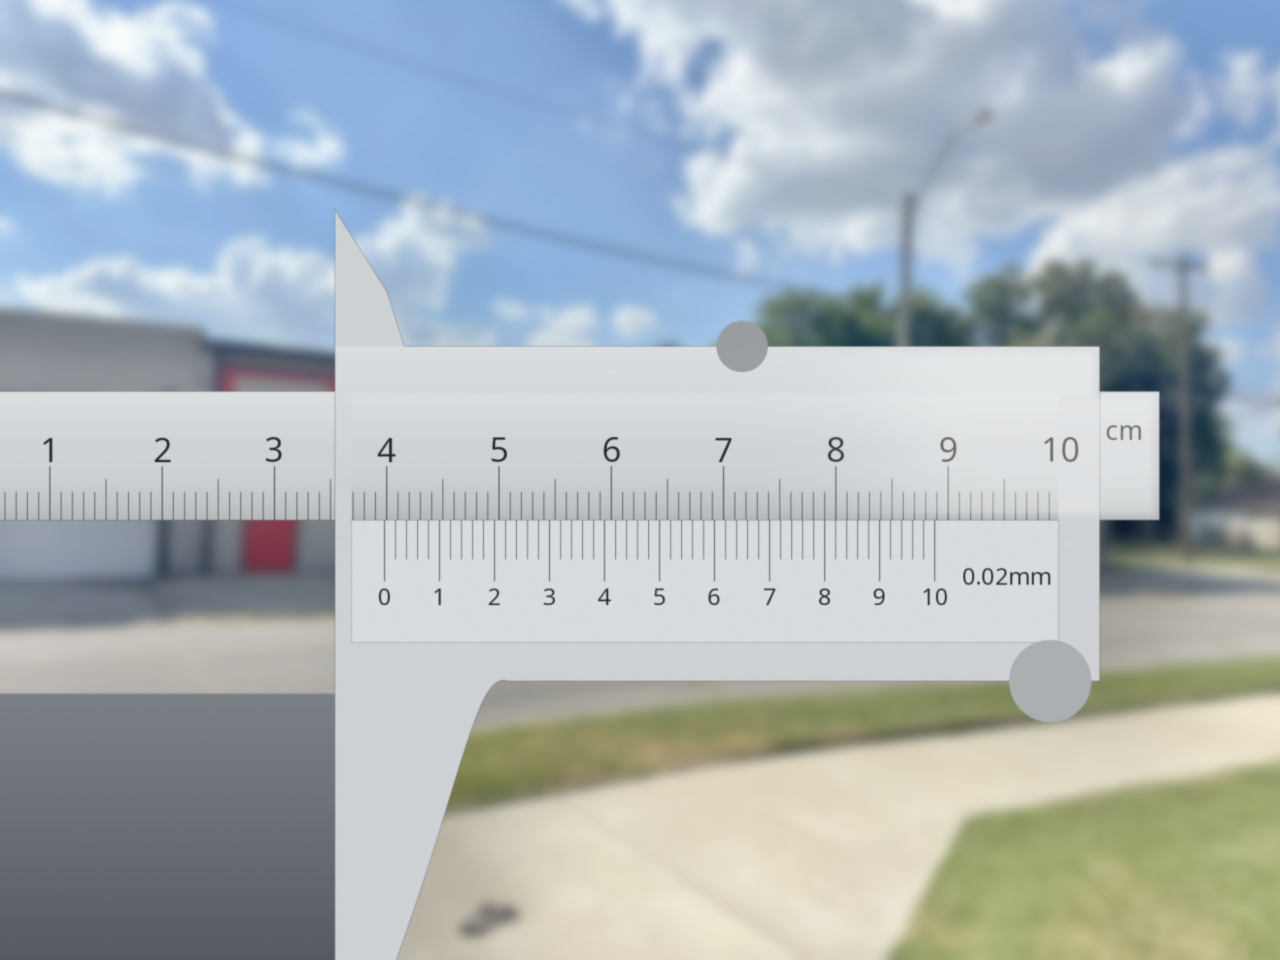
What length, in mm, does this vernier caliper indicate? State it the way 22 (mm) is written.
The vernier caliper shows 39.8 (mm)
